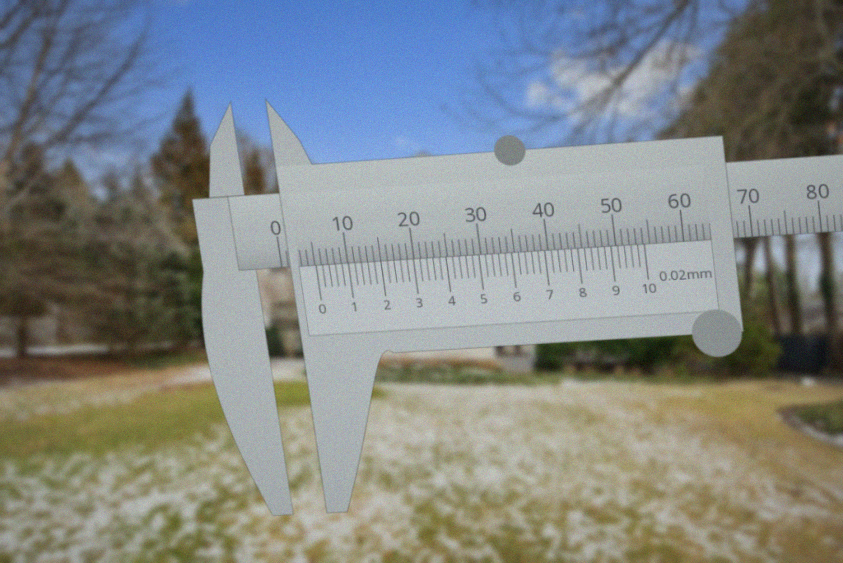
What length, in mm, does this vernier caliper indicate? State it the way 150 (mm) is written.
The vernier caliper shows 5.2 (mm)
